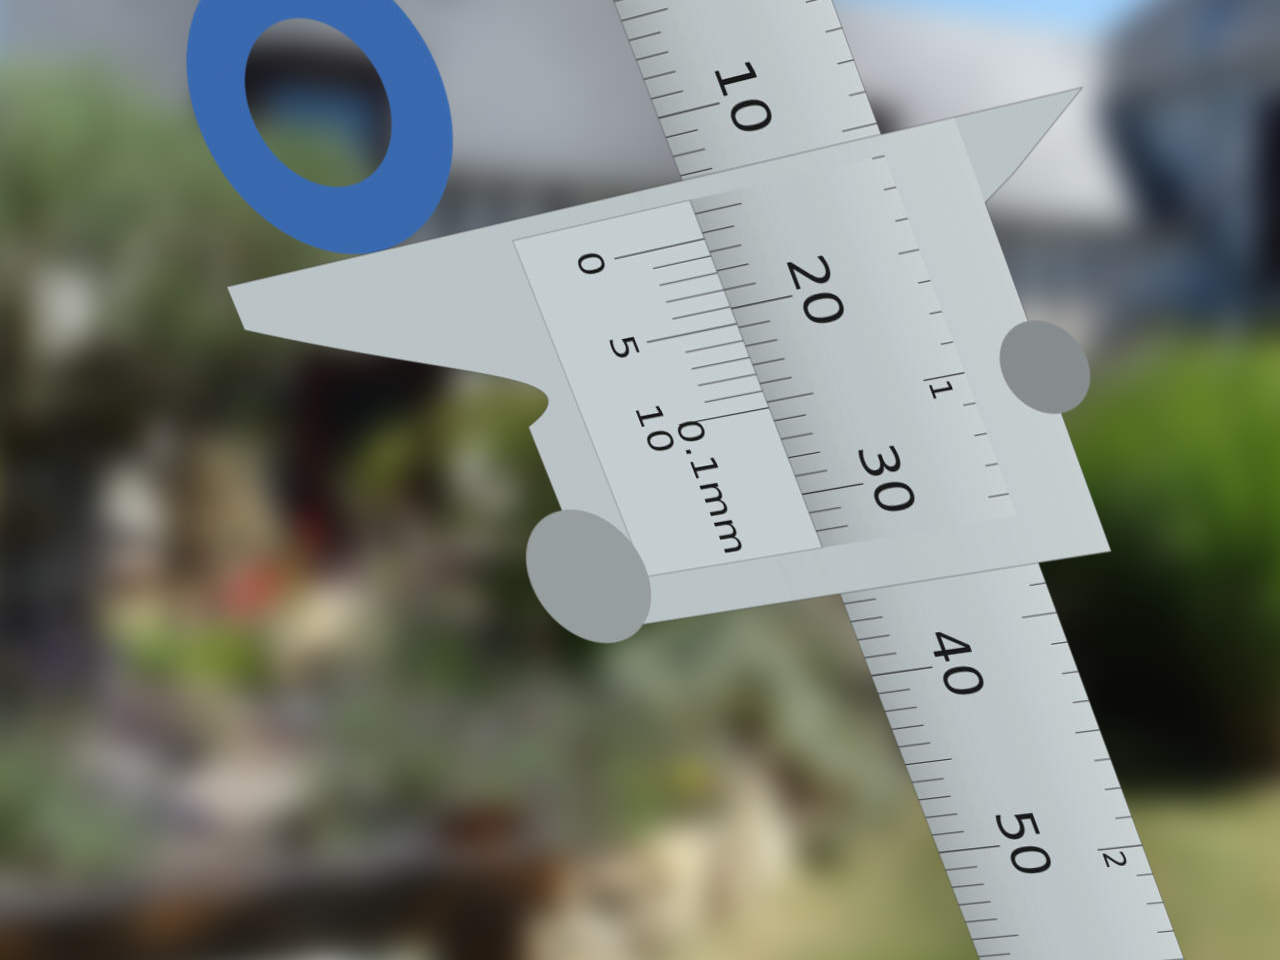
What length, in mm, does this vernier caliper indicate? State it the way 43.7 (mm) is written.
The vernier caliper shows 16.3 (mm)
